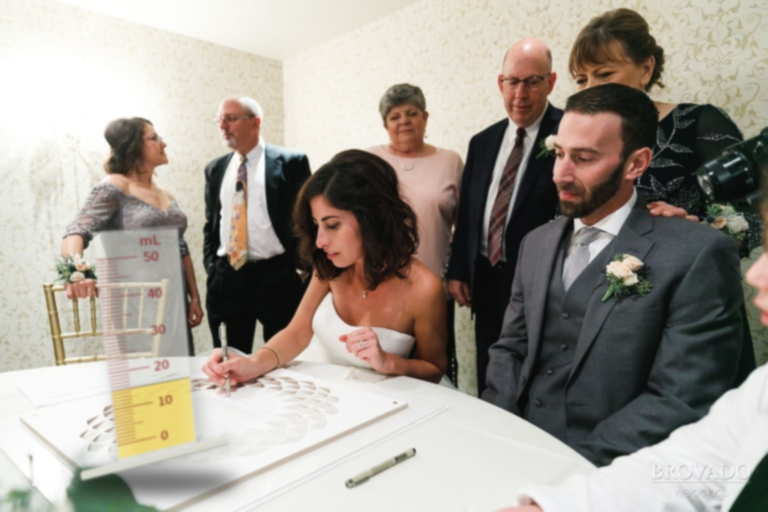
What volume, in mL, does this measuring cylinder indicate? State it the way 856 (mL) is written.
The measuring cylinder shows 15 (mL)
